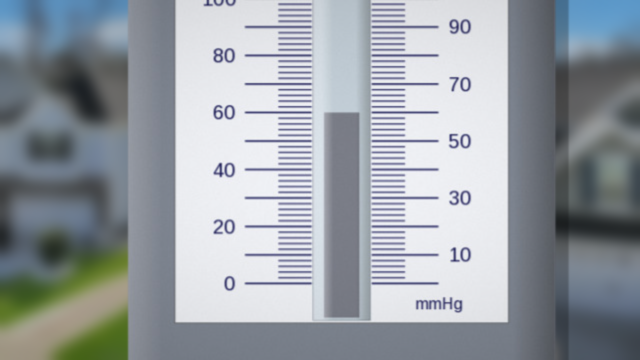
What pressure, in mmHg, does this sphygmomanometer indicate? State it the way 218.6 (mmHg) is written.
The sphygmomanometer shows 60 (mmHg)
